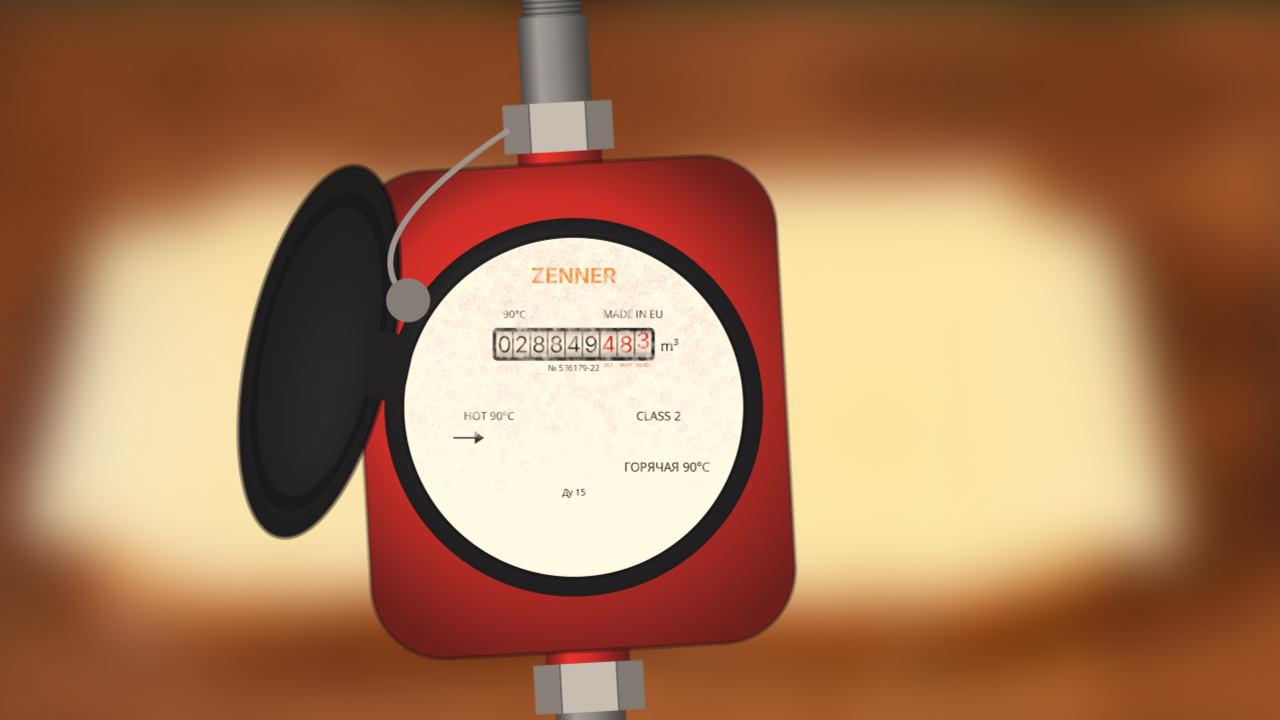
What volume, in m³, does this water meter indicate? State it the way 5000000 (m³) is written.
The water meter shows 28849.483 (m³)
